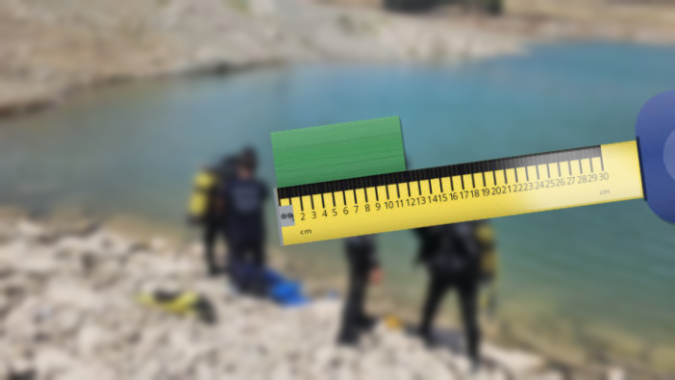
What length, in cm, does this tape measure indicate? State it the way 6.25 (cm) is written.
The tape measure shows 12 (cm)
